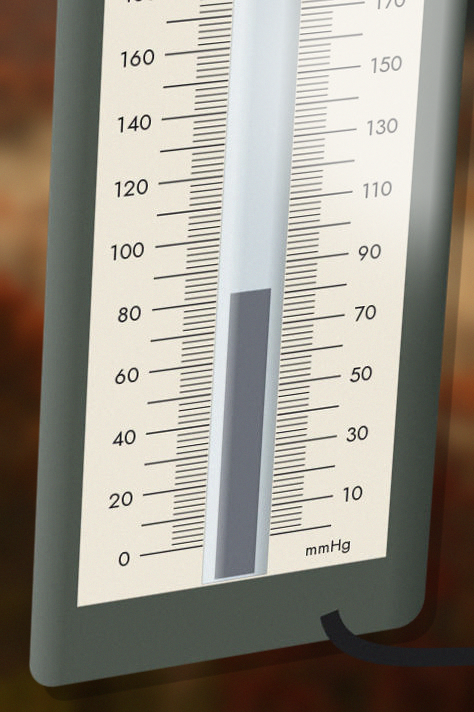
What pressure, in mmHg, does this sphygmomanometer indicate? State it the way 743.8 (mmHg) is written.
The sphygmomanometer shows 82 (mmHg)
